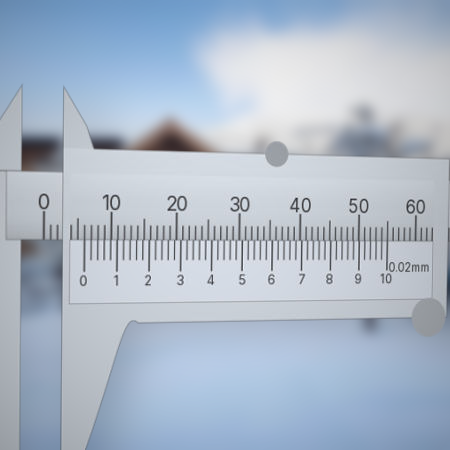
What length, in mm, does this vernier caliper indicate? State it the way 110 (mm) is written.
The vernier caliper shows 6.0 (mm)
